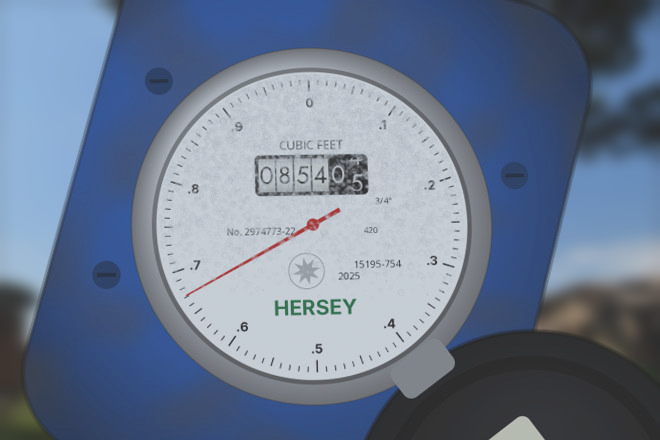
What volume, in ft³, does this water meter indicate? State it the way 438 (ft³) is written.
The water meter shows 85404.67 (ft³)
